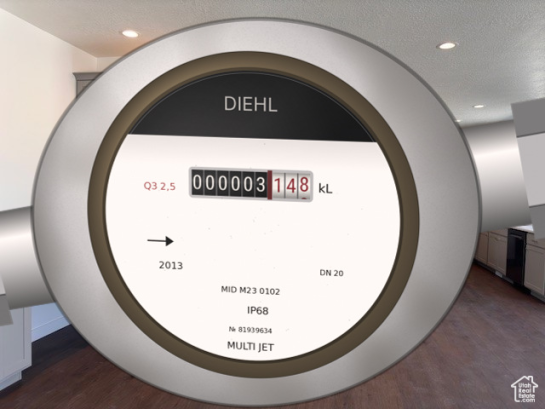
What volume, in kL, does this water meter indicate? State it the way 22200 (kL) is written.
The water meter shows 3.148 (kL)
